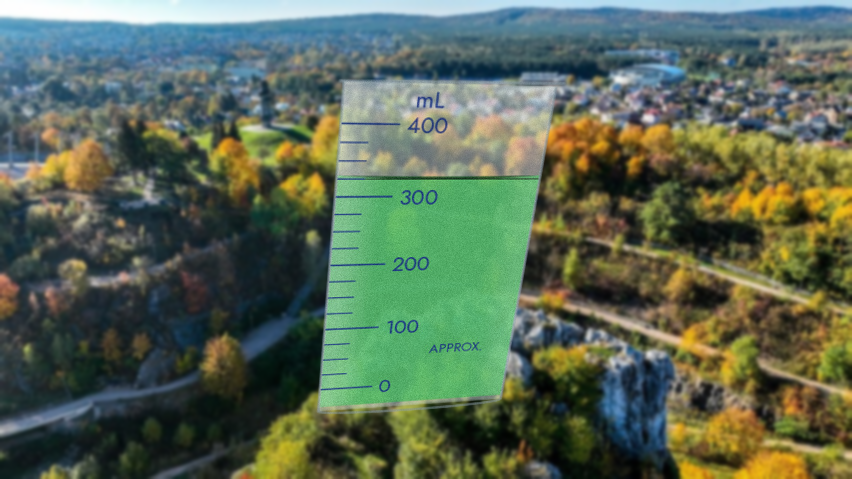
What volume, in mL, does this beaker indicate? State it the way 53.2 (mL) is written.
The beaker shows 325 (mL)
